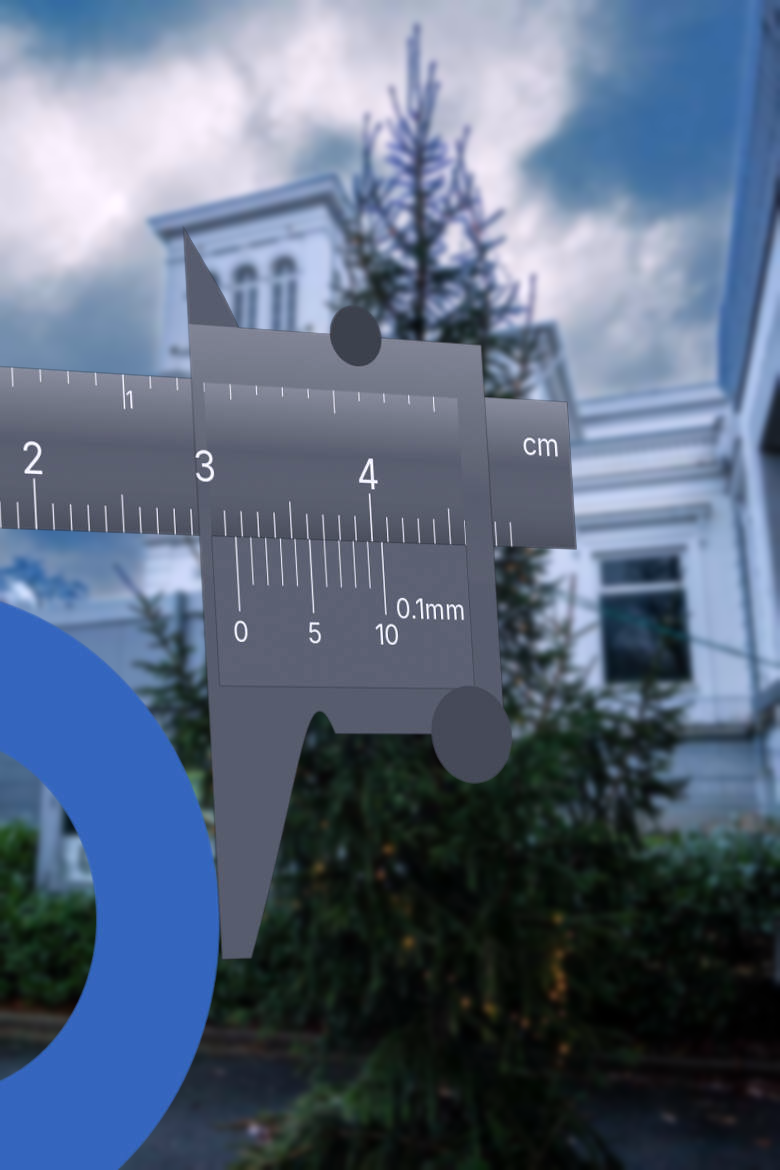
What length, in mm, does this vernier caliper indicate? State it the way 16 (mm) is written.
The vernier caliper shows 31.6 (mm)
